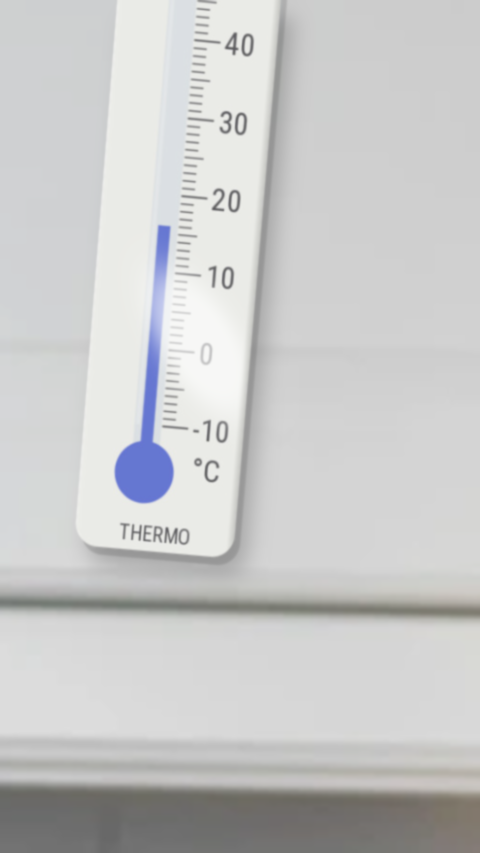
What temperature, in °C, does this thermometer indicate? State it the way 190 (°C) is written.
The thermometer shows 16 (°C)
